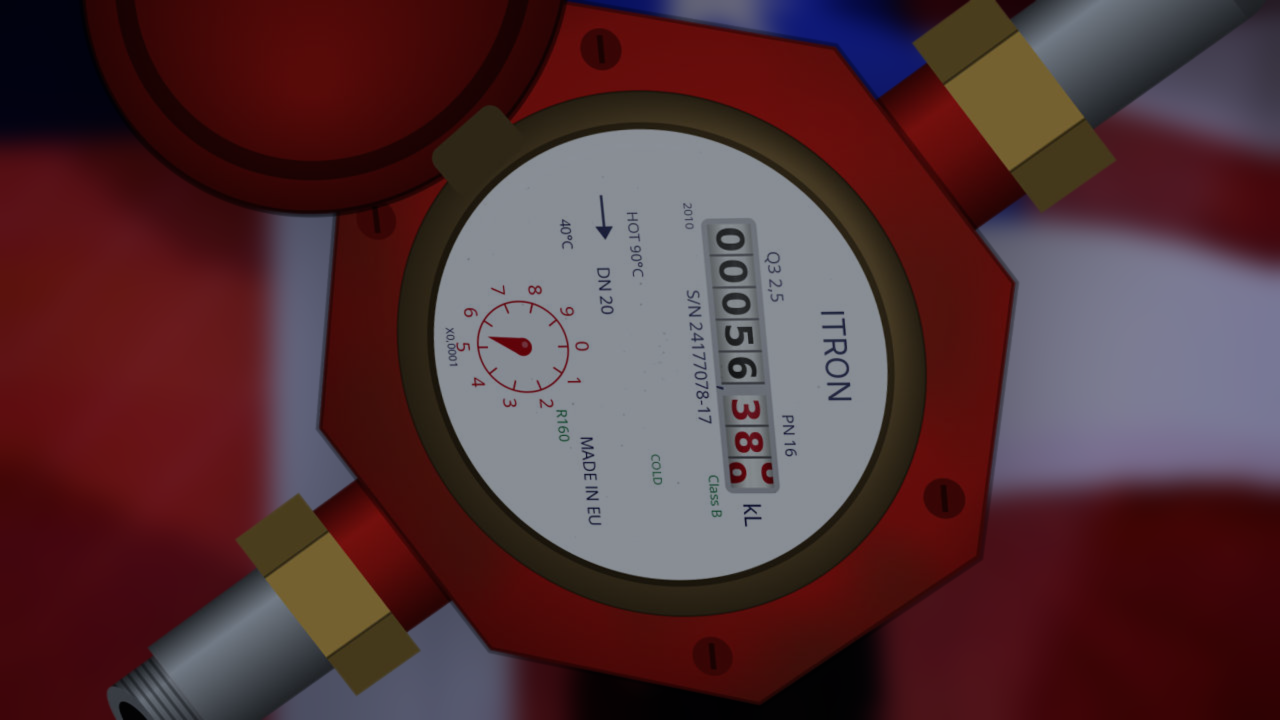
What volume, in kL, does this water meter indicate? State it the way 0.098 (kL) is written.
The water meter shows 56.3885 (kL)
